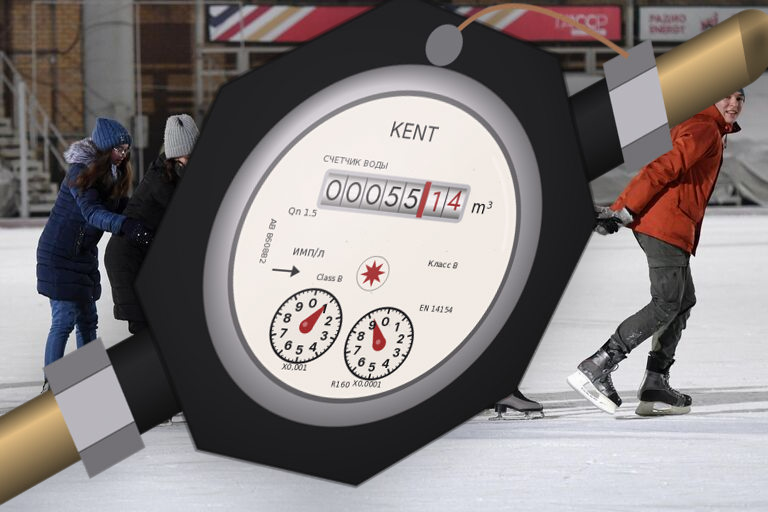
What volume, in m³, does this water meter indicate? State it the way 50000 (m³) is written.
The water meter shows 55.1409 (m³)
